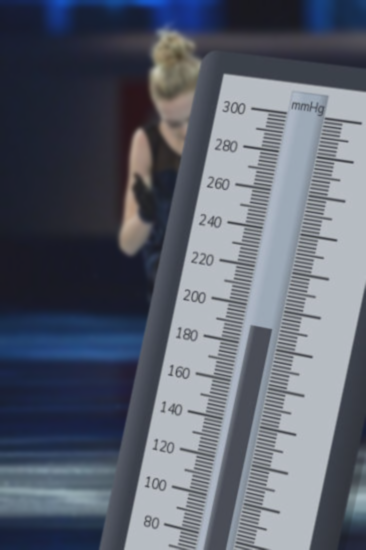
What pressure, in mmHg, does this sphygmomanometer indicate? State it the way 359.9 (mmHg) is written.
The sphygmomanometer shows 190 (mmHg)
